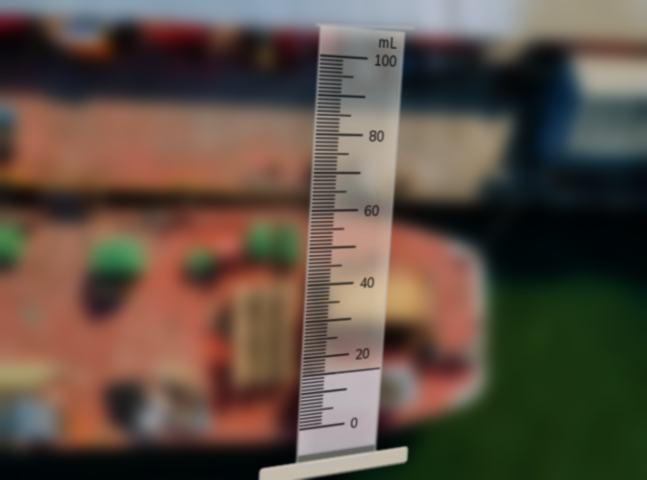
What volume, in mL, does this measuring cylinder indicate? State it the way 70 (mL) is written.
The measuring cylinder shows 15 (mL)
